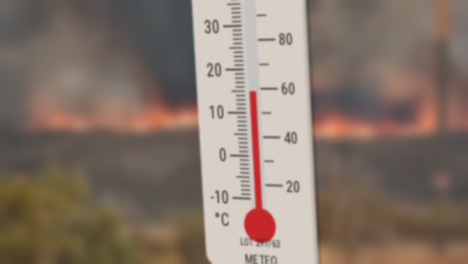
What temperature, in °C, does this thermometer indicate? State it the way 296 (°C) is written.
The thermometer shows 15 (°C)
